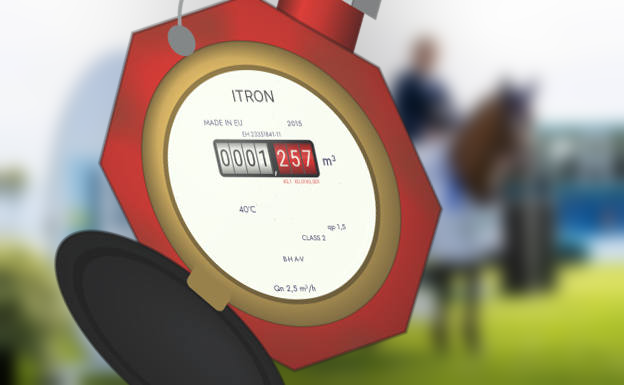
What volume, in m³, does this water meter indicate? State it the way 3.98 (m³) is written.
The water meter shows 1.257 (m³)
